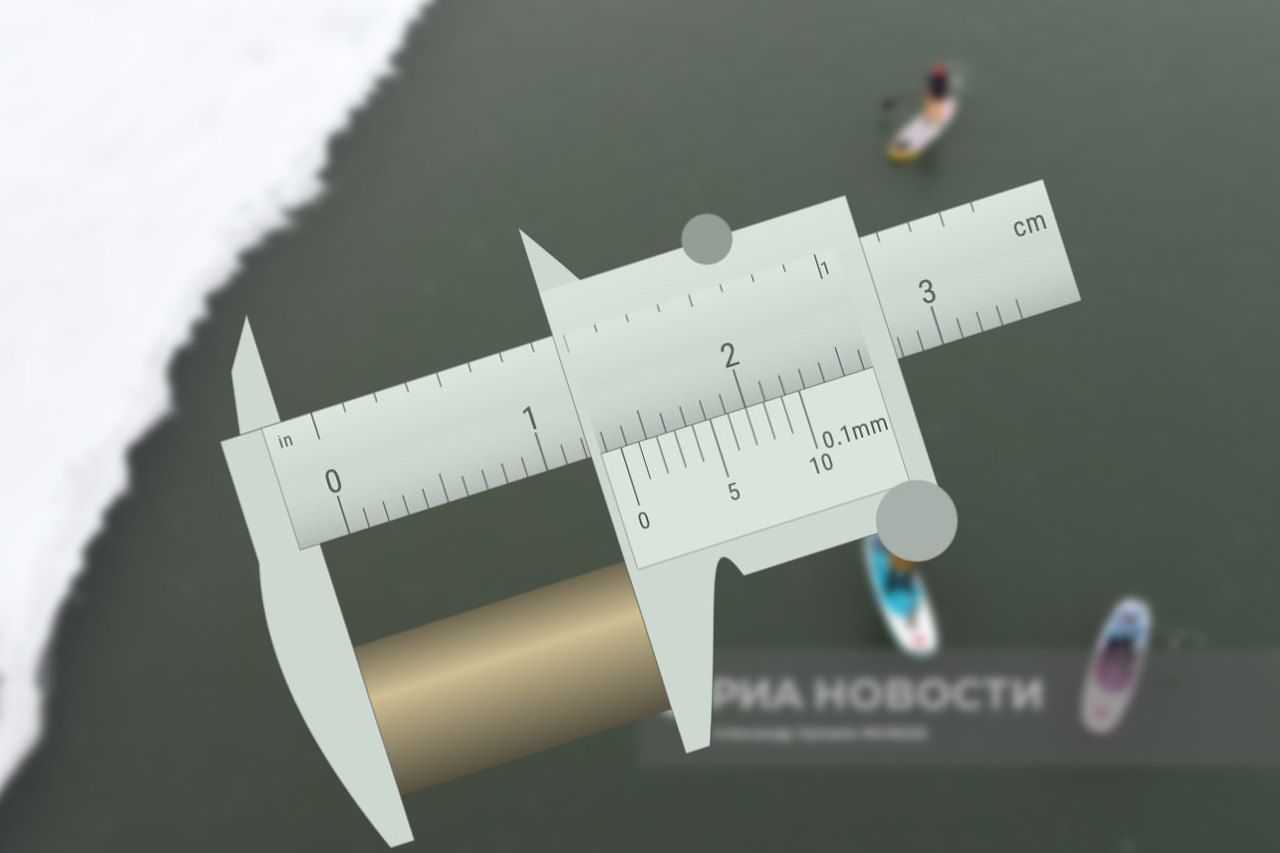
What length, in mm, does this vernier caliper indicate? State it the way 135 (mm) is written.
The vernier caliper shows 13.7 (mm)
